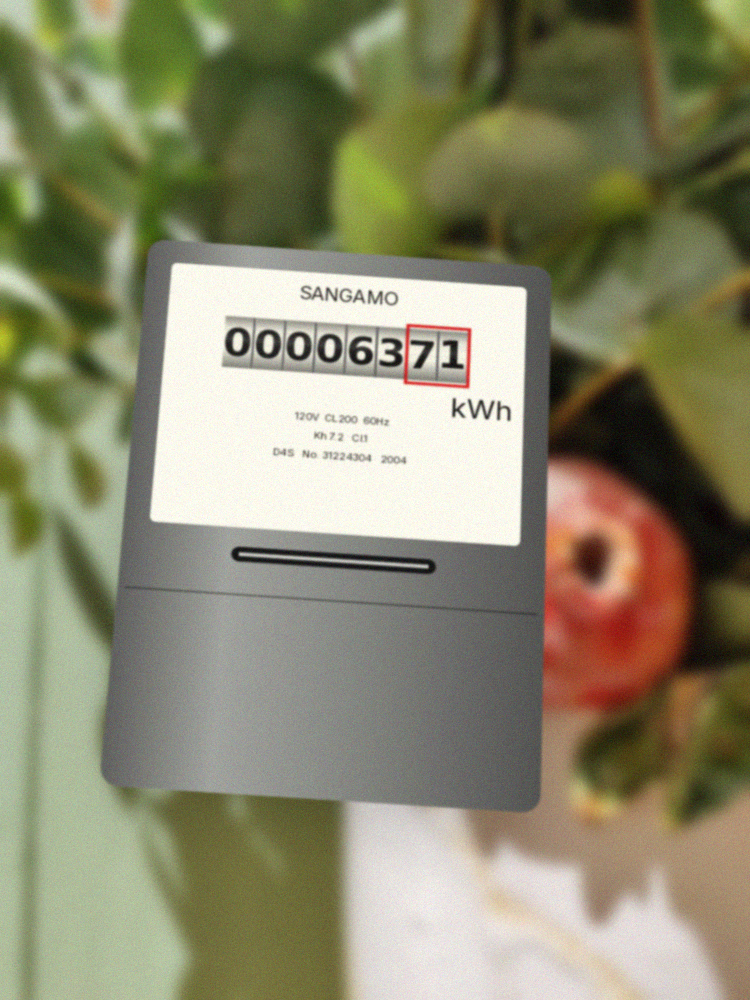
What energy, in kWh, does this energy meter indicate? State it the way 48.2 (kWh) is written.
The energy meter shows 63.71 (kWh)
